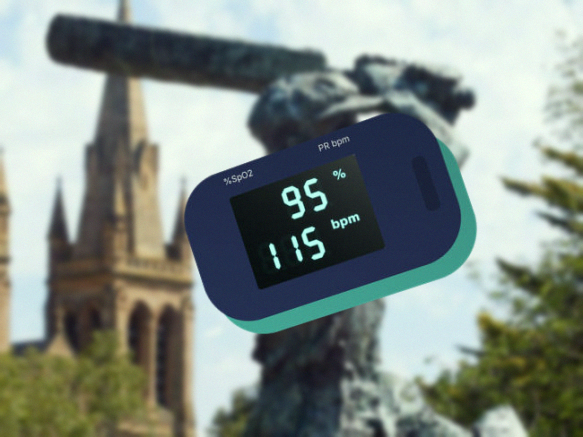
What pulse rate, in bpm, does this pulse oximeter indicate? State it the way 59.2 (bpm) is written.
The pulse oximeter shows 115 (bpm)
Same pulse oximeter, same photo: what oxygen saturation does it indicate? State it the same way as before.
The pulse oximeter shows 95 (%)
